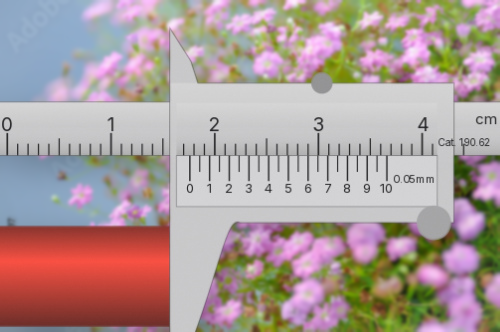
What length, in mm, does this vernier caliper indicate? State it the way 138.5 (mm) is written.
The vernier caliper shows 17.6 (mm)
